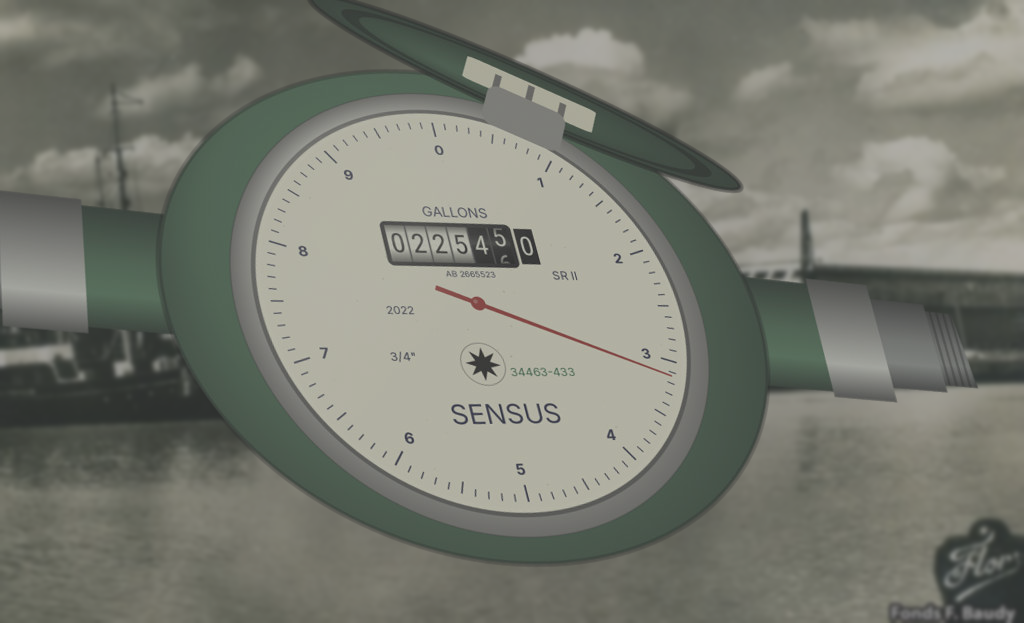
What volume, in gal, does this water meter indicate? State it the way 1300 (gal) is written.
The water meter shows 225453.1 (gal)
